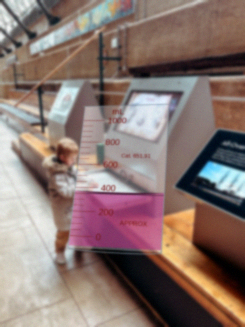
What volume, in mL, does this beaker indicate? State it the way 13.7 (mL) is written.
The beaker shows 350 (mL)
